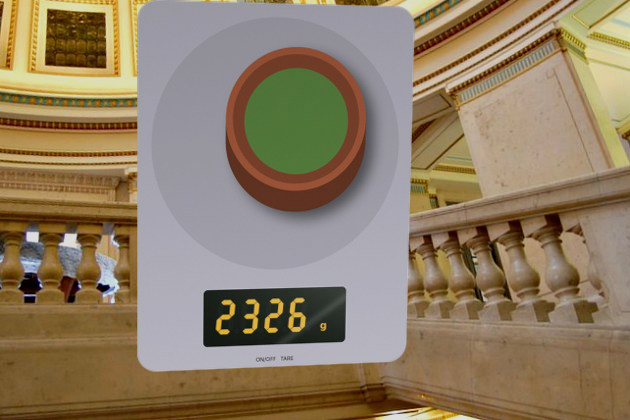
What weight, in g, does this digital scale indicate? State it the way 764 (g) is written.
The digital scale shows 2326 (g)
